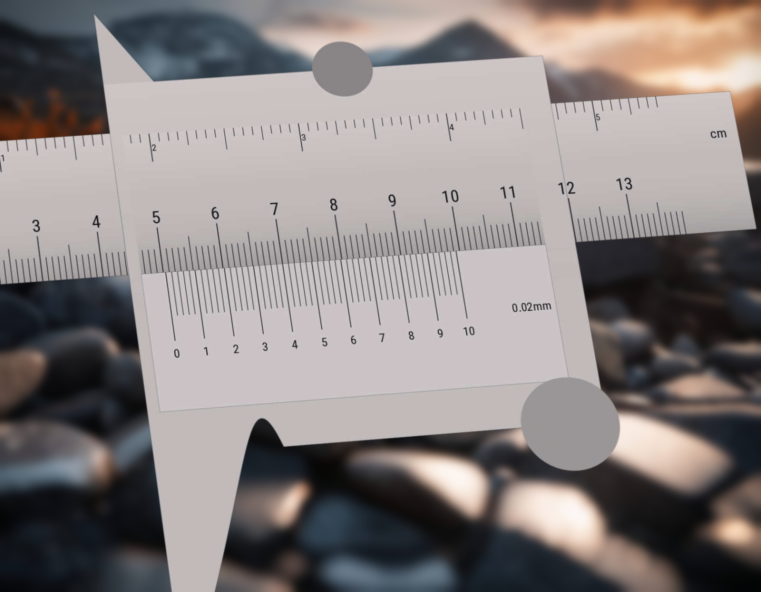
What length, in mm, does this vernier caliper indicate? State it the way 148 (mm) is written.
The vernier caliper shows 50.4 (mm)
